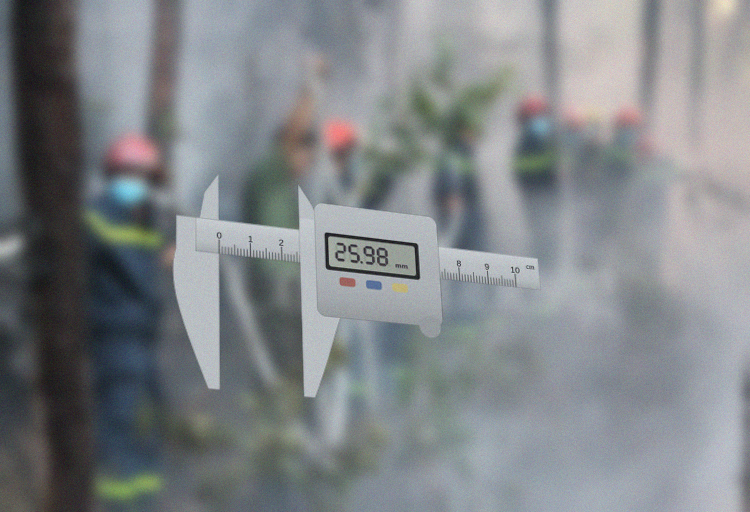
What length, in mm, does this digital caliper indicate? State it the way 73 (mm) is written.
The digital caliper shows 25.98 (mm)
